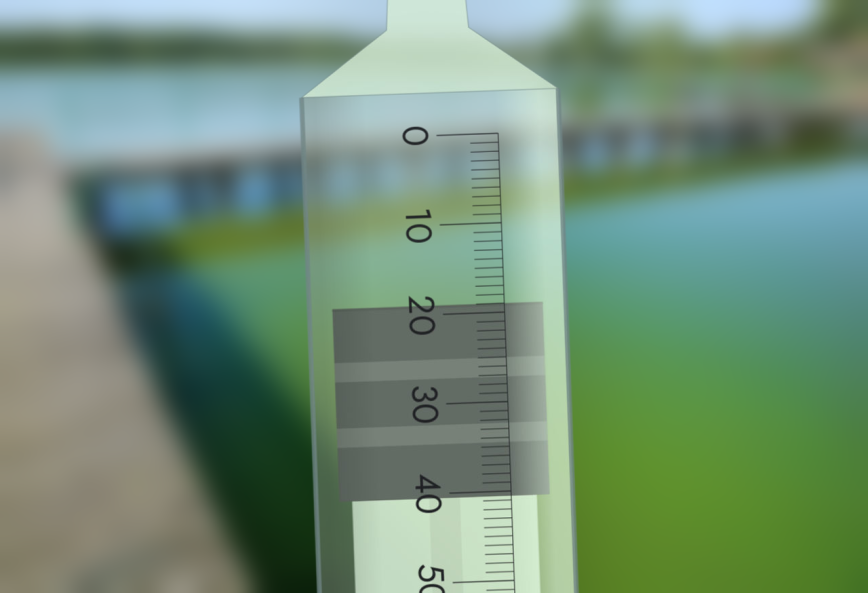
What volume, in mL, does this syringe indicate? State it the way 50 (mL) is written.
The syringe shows 19 (mL)
